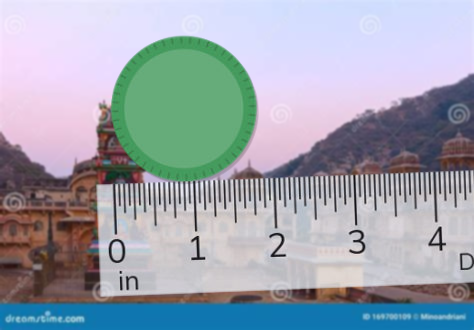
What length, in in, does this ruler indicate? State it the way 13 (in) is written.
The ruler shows 1.8125 (in)
